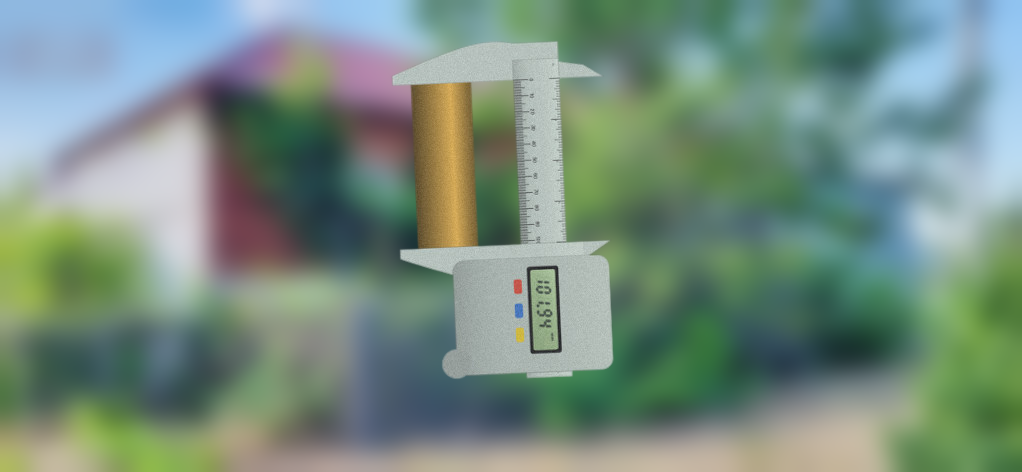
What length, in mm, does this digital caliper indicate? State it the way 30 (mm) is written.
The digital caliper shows 101.94 (mm)
